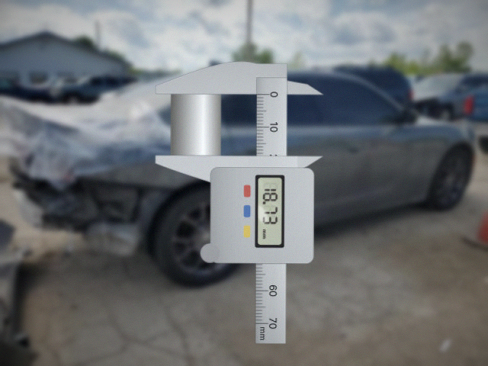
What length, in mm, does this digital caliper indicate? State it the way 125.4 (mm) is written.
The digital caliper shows 18.73 (mm)
